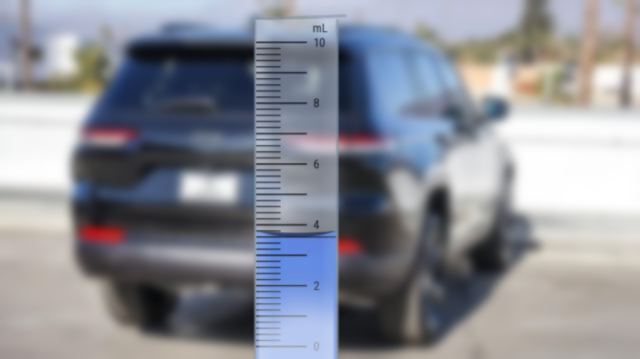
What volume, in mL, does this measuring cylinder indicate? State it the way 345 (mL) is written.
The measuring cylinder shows 3.6 (mL)
